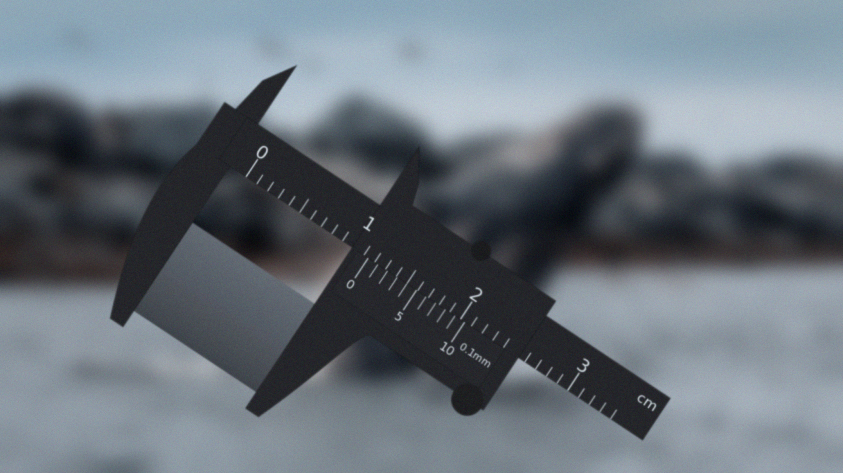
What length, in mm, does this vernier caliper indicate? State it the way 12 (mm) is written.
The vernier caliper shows 11.4 (mm)
